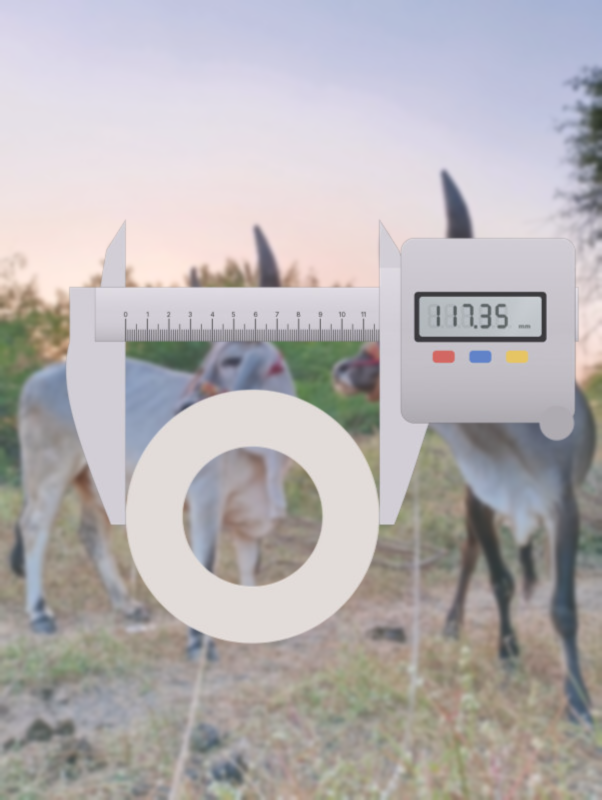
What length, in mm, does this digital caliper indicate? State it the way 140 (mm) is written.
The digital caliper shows 117.35 (mm)
